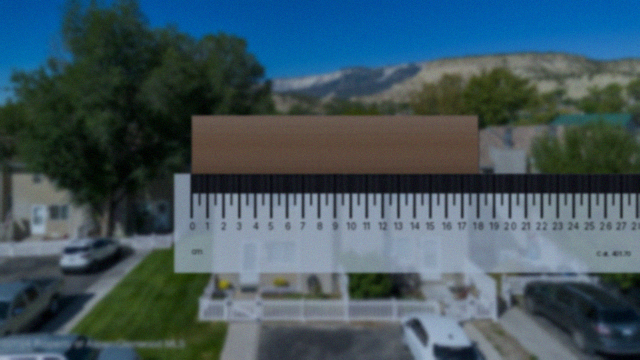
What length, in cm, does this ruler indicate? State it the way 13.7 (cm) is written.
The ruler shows 18 (cm)
